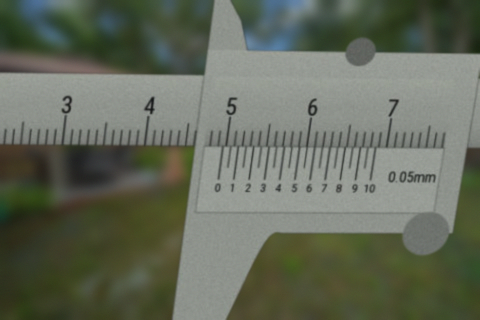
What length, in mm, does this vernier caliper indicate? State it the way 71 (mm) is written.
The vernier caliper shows 49.6 (mm)
